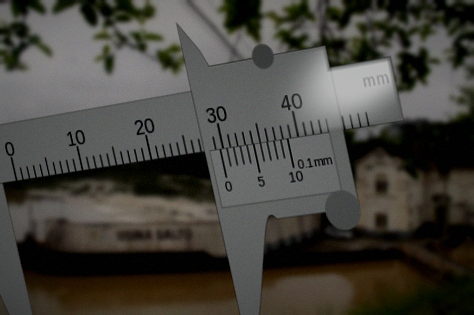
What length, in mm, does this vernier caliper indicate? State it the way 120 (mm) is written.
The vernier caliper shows 29.6 (mm)
